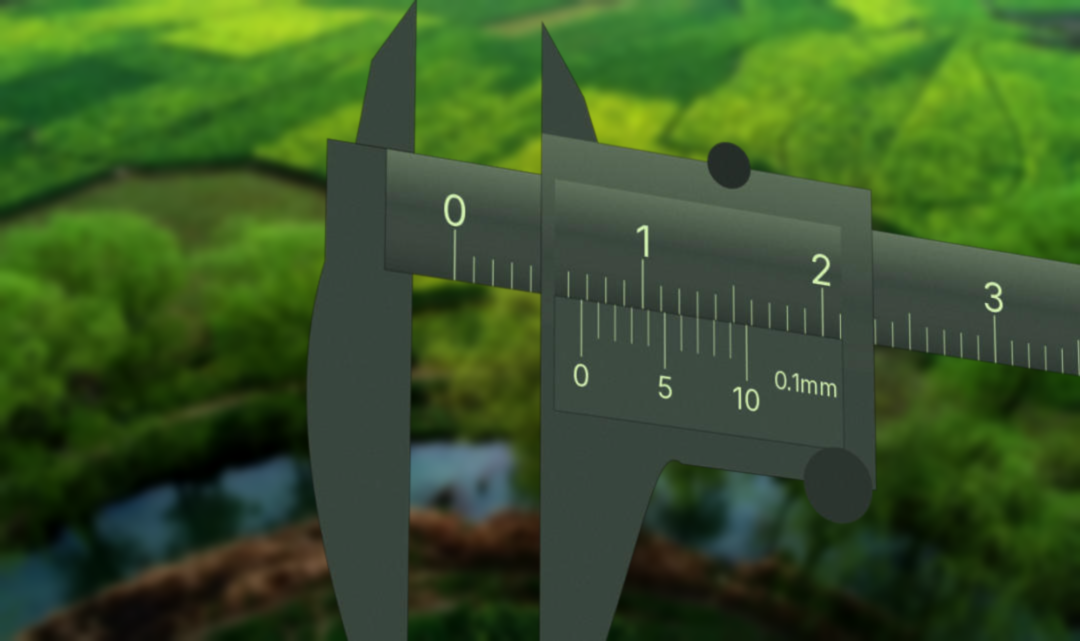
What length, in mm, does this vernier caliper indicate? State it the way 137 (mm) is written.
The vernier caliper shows 6.7 (mm)
